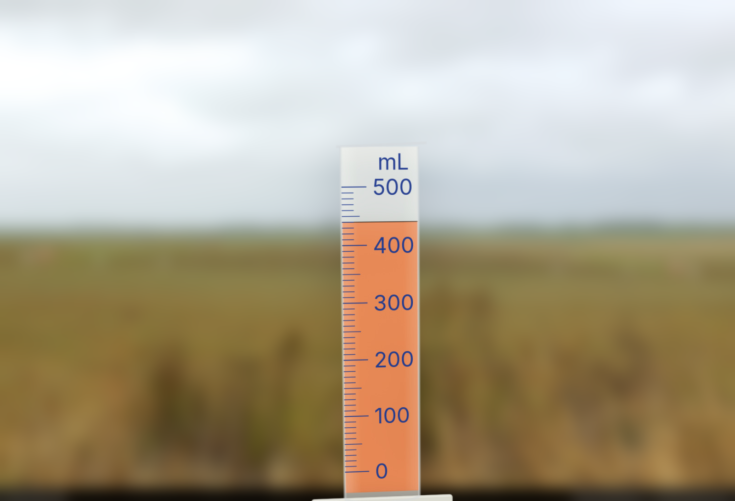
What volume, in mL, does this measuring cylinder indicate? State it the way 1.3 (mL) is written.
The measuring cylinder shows 440 (mL)
